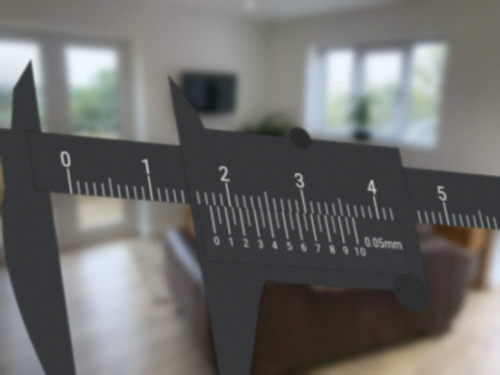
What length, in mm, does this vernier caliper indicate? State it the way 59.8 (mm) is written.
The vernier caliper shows 17.4 (mm)
